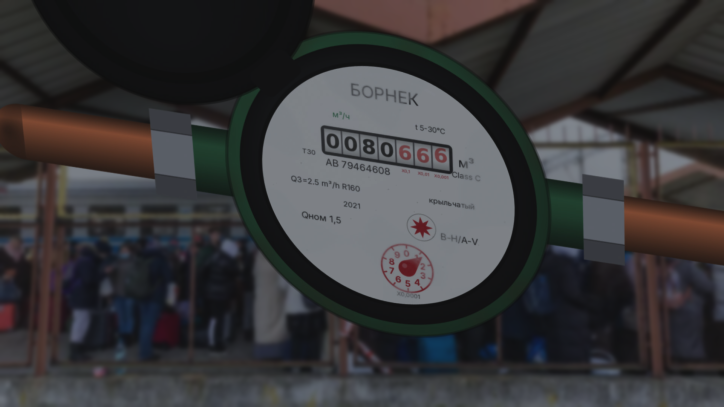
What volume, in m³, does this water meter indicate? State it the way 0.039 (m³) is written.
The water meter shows 80.6661 (m³)
